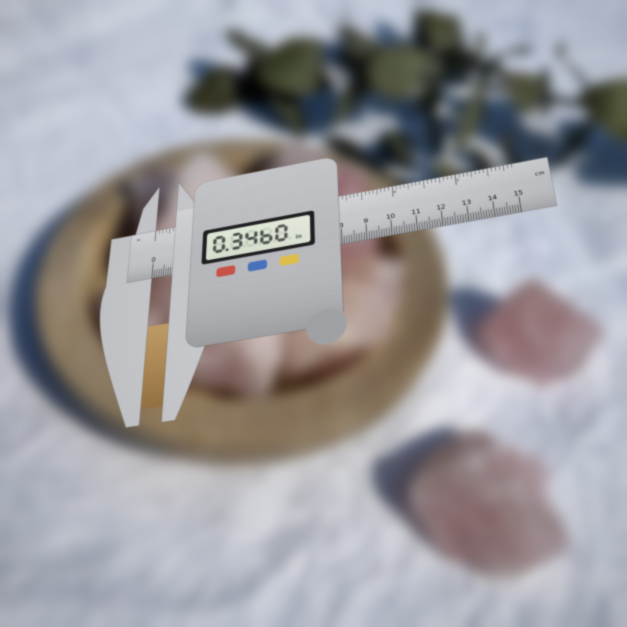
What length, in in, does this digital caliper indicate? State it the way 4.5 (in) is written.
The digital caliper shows 0.3460 (in)
